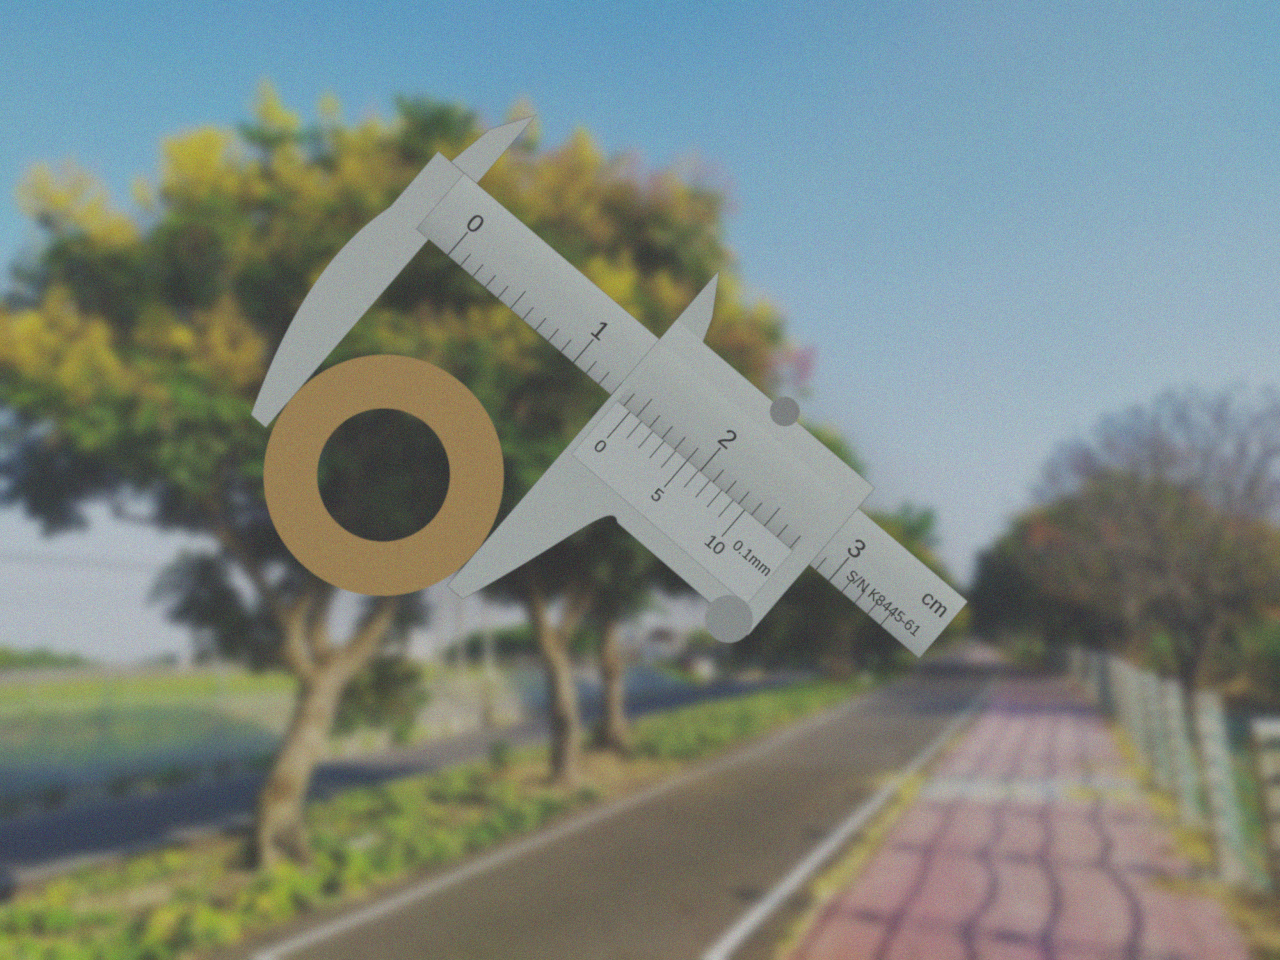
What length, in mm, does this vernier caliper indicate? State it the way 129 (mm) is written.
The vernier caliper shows 14.5 (mm)
